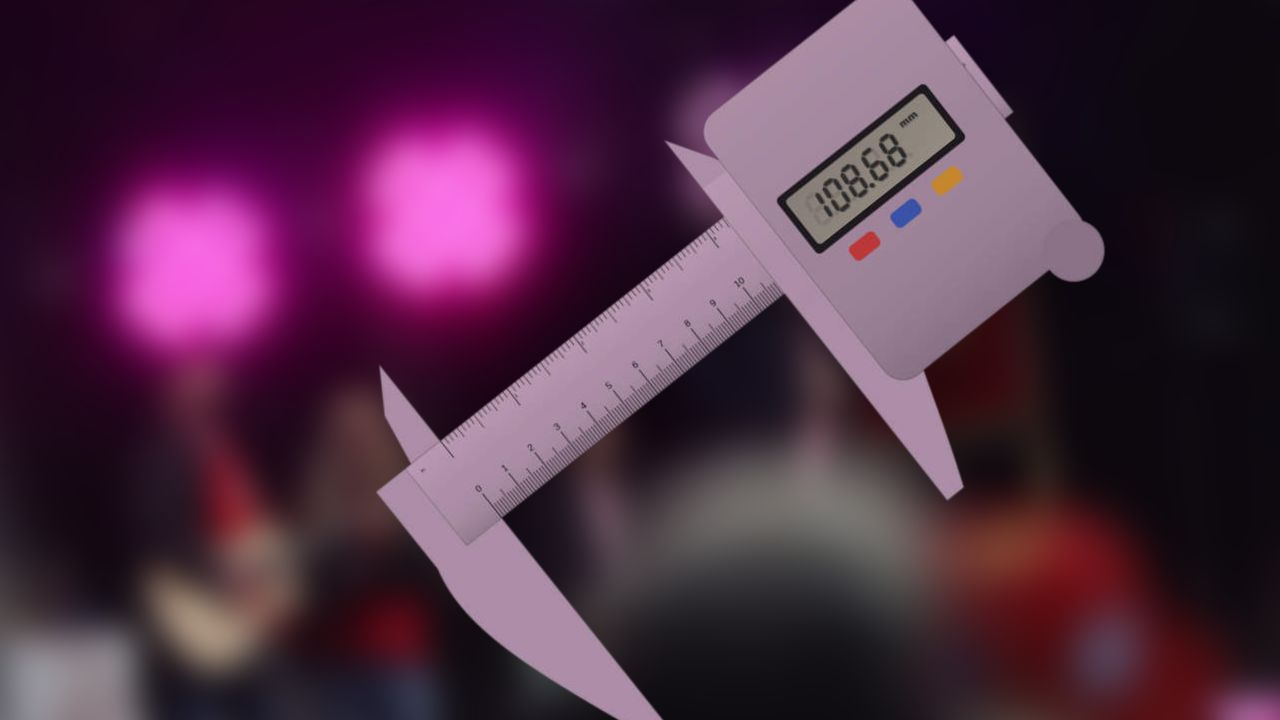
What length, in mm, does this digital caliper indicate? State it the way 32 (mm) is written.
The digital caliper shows 108.68 (mm)
